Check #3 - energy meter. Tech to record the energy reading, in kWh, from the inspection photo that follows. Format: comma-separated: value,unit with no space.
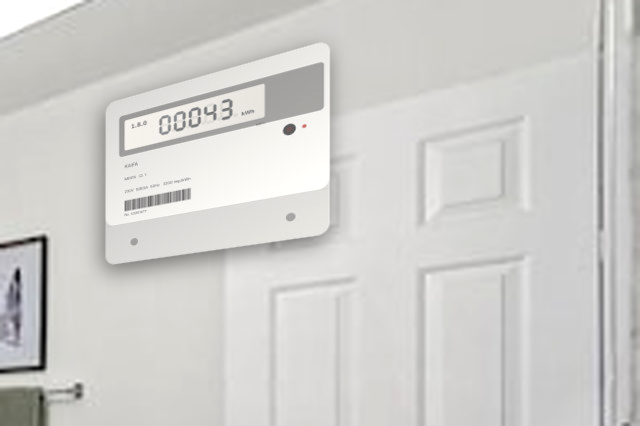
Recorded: 43,kWh
